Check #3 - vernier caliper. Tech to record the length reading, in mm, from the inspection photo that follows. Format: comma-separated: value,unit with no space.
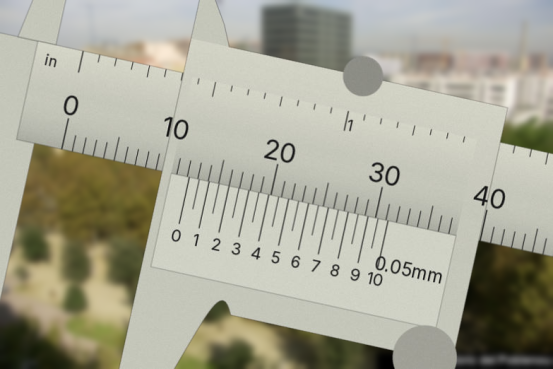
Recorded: 12.2,mm
